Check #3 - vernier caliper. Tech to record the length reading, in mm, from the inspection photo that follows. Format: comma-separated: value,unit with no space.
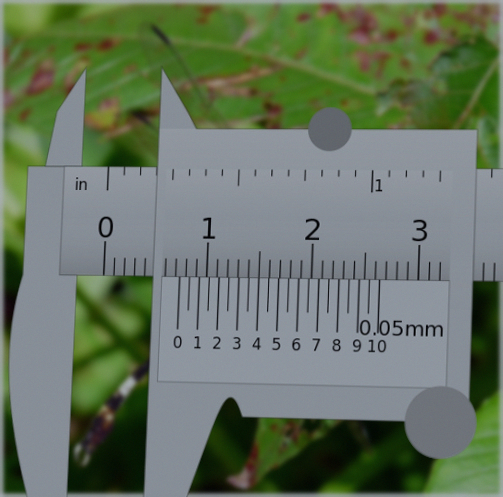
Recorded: 7.4,mm
